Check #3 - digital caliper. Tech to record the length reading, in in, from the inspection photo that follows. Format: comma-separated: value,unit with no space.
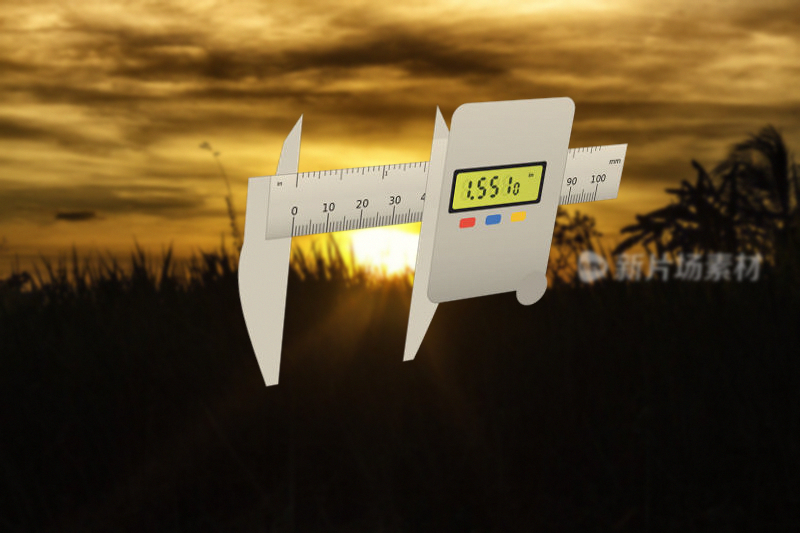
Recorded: 1.5510,in
